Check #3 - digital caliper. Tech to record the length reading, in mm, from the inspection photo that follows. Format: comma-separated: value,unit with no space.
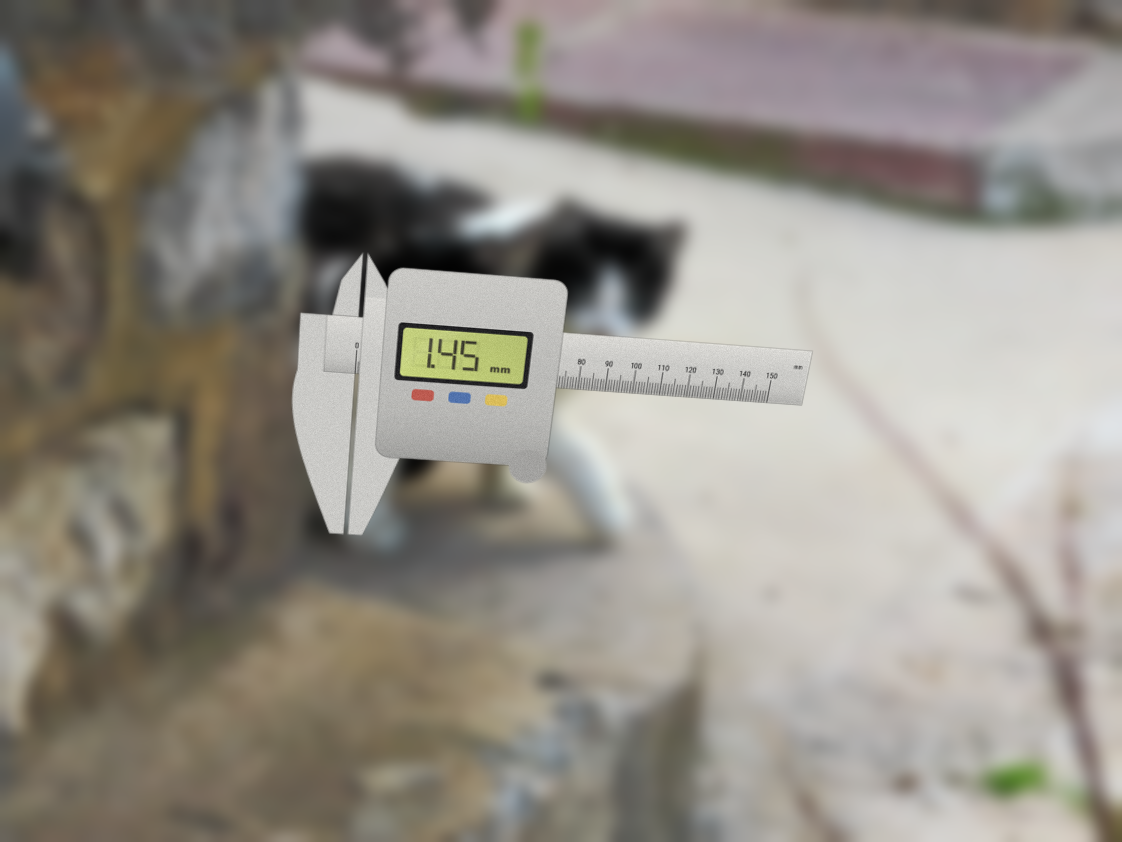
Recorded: 1.45,mm
